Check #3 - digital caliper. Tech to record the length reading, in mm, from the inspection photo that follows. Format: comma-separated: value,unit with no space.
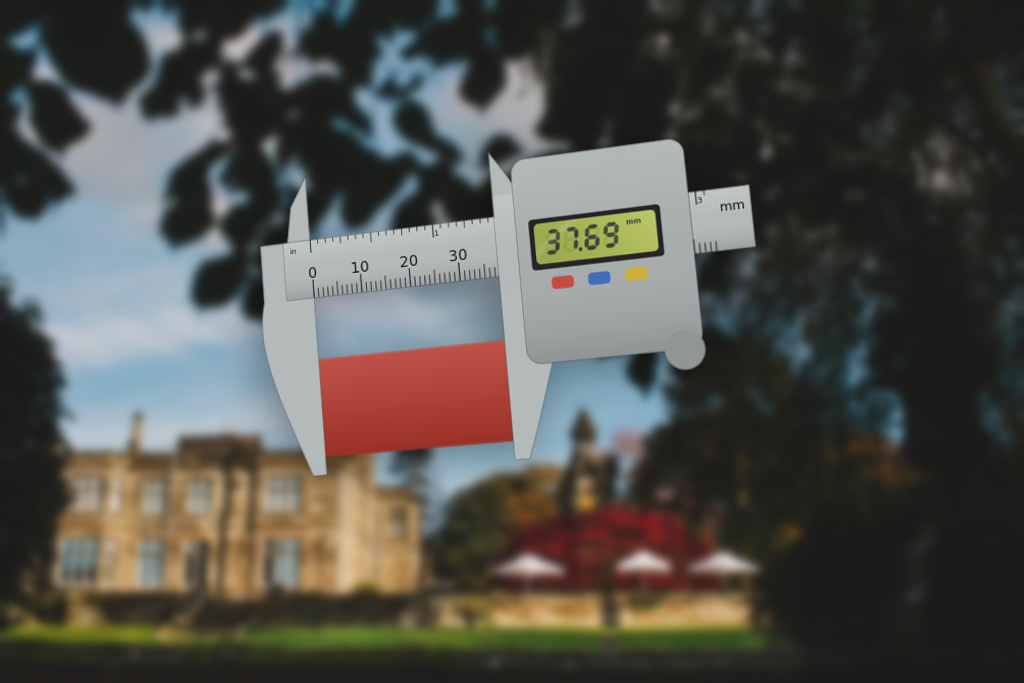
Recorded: 37.69,mm
